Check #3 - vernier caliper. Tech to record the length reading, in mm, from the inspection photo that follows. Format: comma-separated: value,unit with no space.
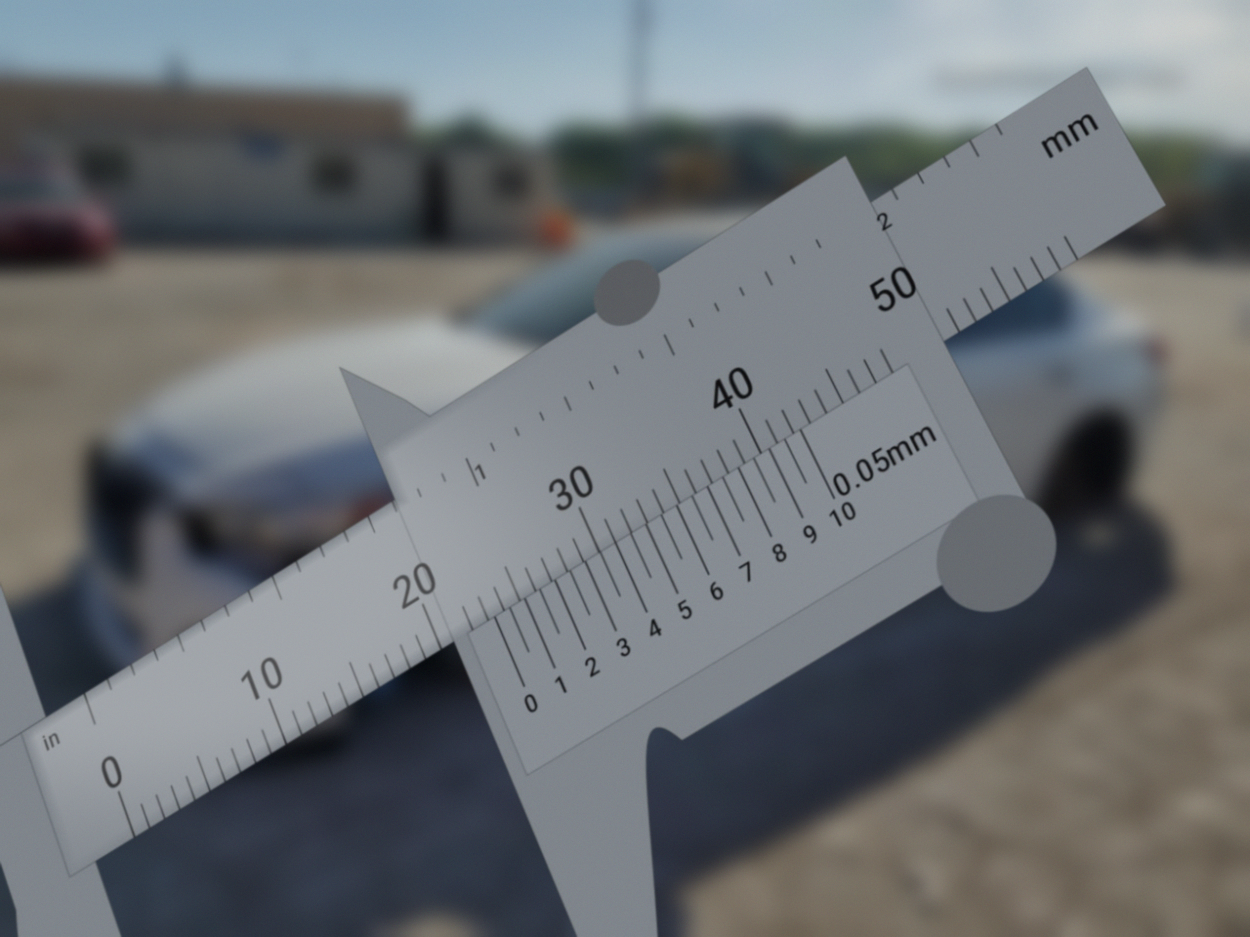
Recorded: 23.4,mm
